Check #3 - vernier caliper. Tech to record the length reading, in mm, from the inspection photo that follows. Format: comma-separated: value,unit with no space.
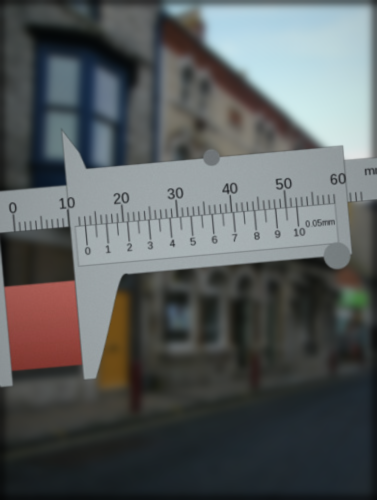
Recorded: 13.0,mm
